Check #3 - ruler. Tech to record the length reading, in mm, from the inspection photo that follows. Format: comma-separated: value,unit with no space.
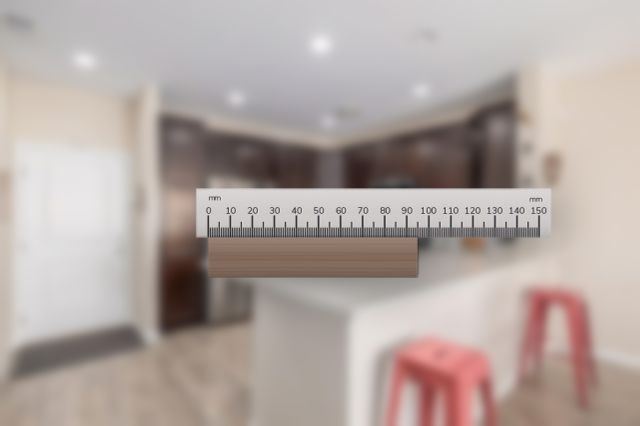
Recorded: 95,mm
